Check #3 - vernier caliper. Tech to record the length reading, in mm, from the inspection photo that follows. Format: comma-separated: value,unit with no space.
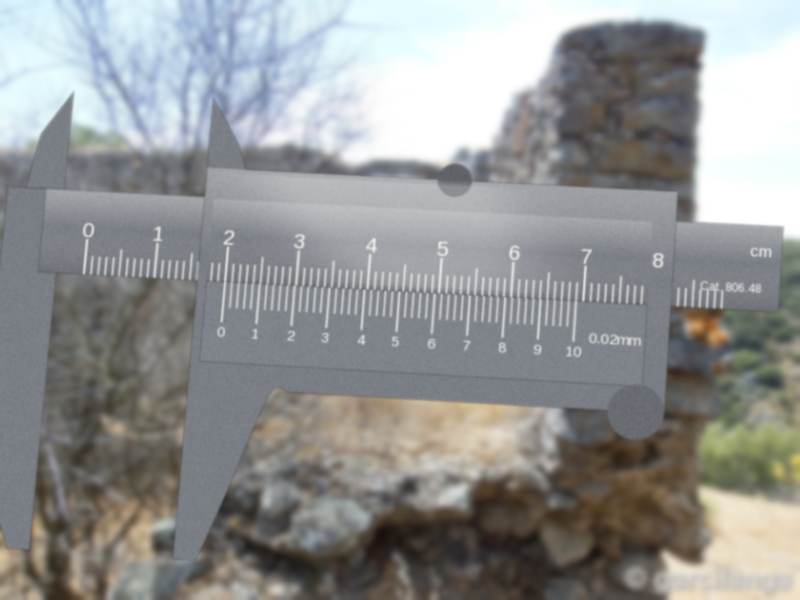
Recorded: 20.0,mm
